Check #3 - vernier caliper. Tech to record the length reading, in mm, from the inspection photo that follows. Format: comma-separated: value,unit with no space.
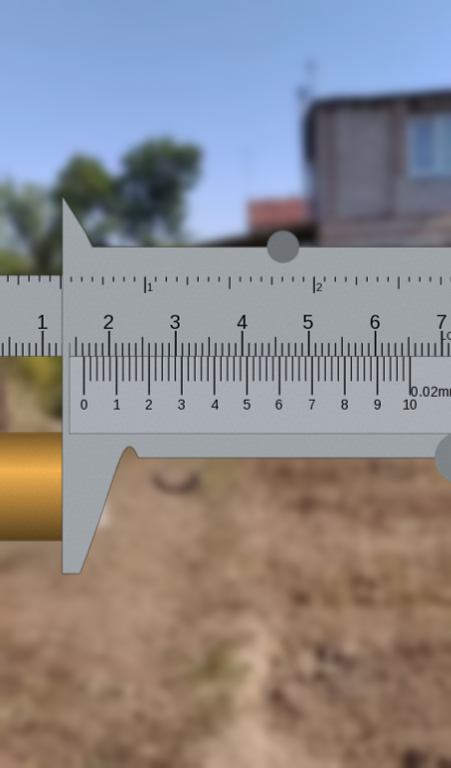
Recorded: 16.2,mm
